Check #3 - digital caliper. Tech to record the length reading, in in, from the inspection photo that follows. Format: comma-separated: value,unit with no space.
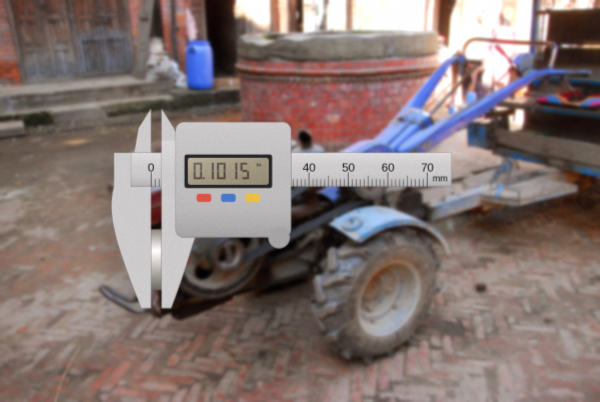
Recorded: 0.1015,in
